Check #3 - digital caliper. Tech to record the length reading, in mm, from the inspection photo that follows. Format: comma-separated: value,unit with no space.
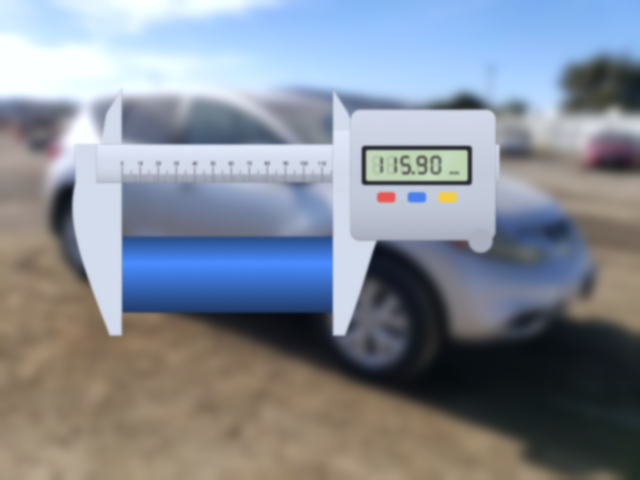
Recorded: 115.90,mm
